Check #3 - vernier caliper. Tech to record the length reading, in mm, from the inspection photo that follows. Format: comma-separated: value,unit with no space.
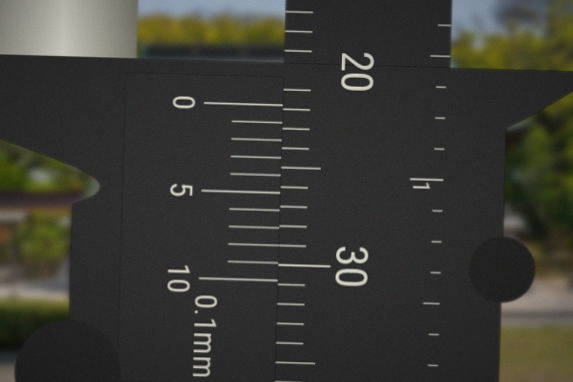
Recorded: 21.8,mm
